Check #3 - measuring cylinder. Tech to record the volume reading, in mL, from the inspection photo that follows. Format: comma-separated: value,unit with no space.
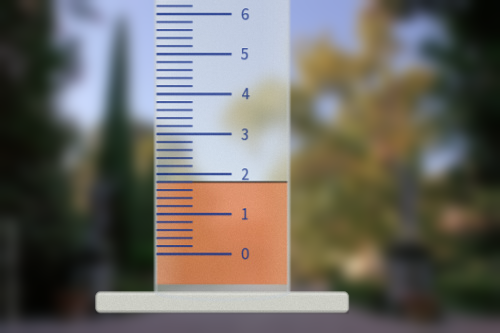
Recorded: 1.8,mL
